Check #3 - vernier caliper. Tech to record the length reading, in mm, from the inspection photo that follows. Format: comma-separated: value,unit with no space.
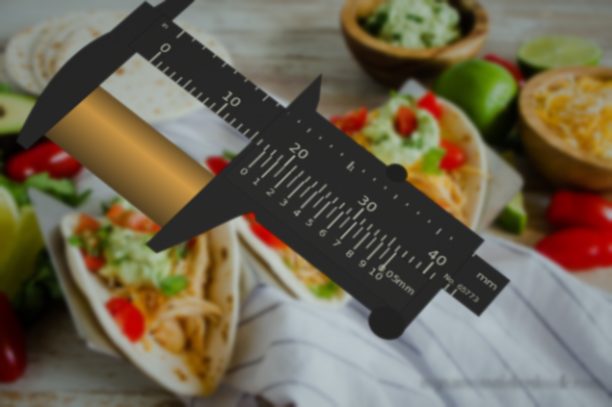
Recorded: 17.2,mm
